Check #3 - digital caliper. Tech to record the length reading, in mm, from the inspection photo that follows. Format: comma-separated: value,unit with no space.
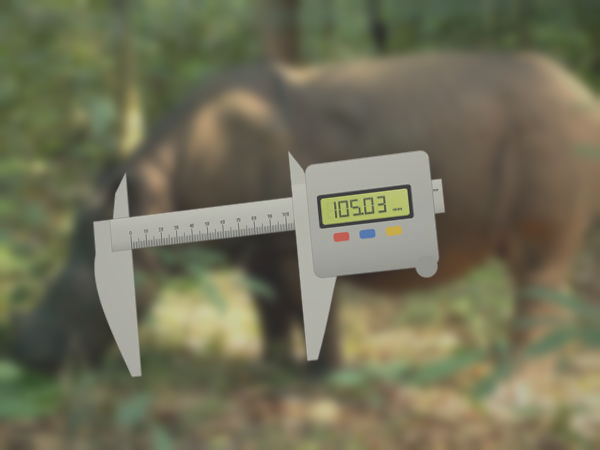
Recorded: 105.03,mm
